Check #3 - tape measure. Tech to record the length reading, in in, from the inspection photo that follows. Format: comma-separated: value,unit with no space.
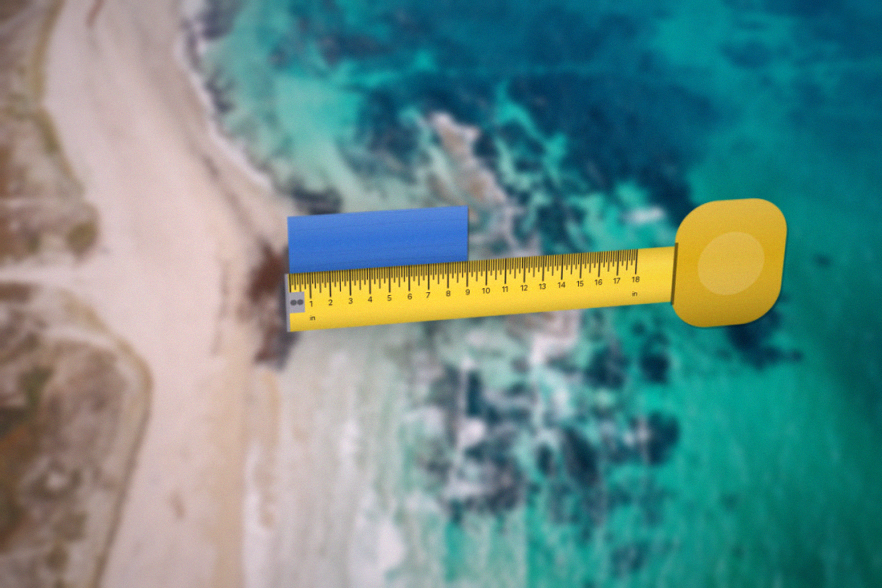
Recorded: 9,in
